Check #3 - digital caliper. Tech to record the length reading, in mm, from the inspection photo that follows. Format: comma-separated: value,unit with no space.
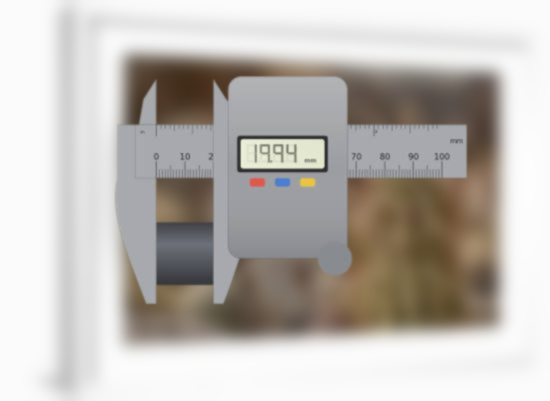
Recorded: 19.94,mm
